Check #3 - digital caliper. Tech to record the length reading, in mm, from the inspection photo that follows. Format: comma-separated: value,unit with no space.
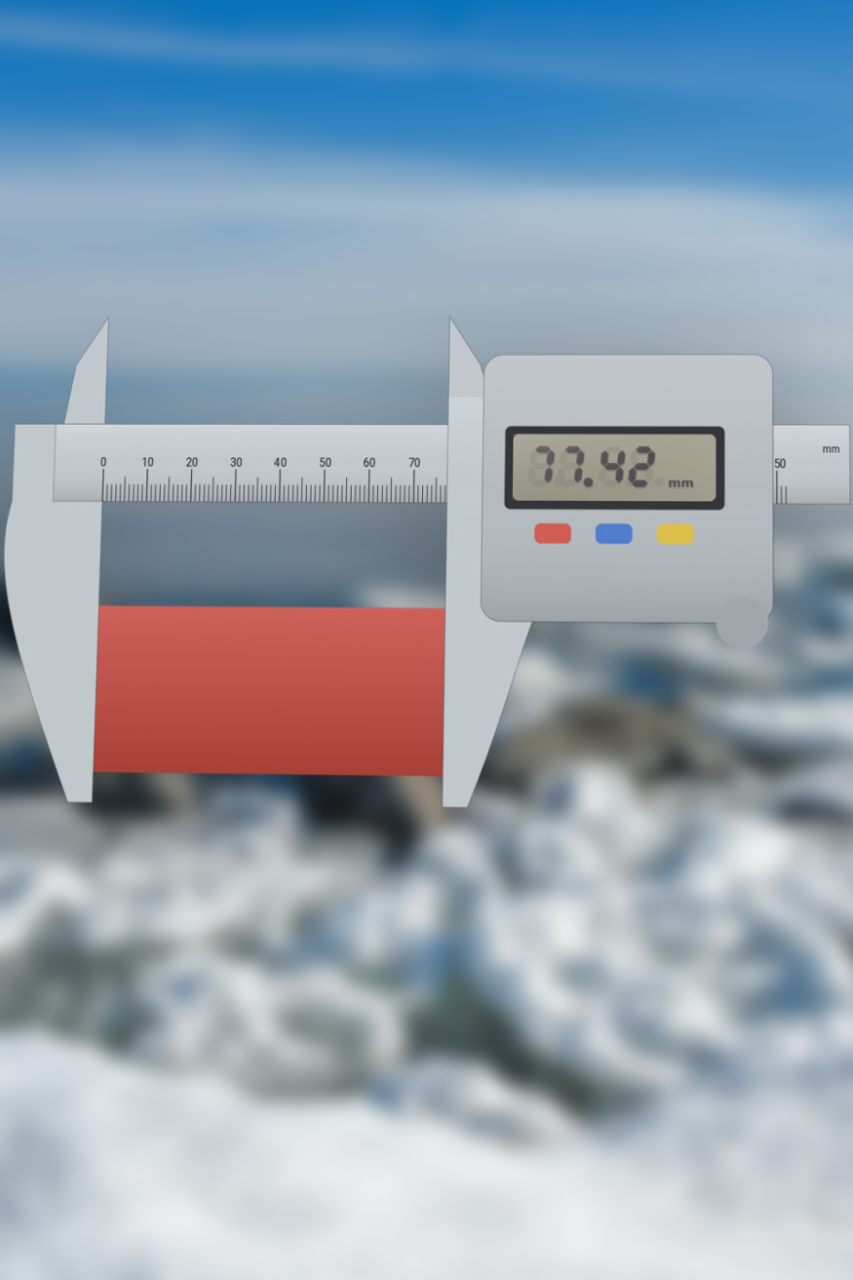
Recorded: 77.42,mm
